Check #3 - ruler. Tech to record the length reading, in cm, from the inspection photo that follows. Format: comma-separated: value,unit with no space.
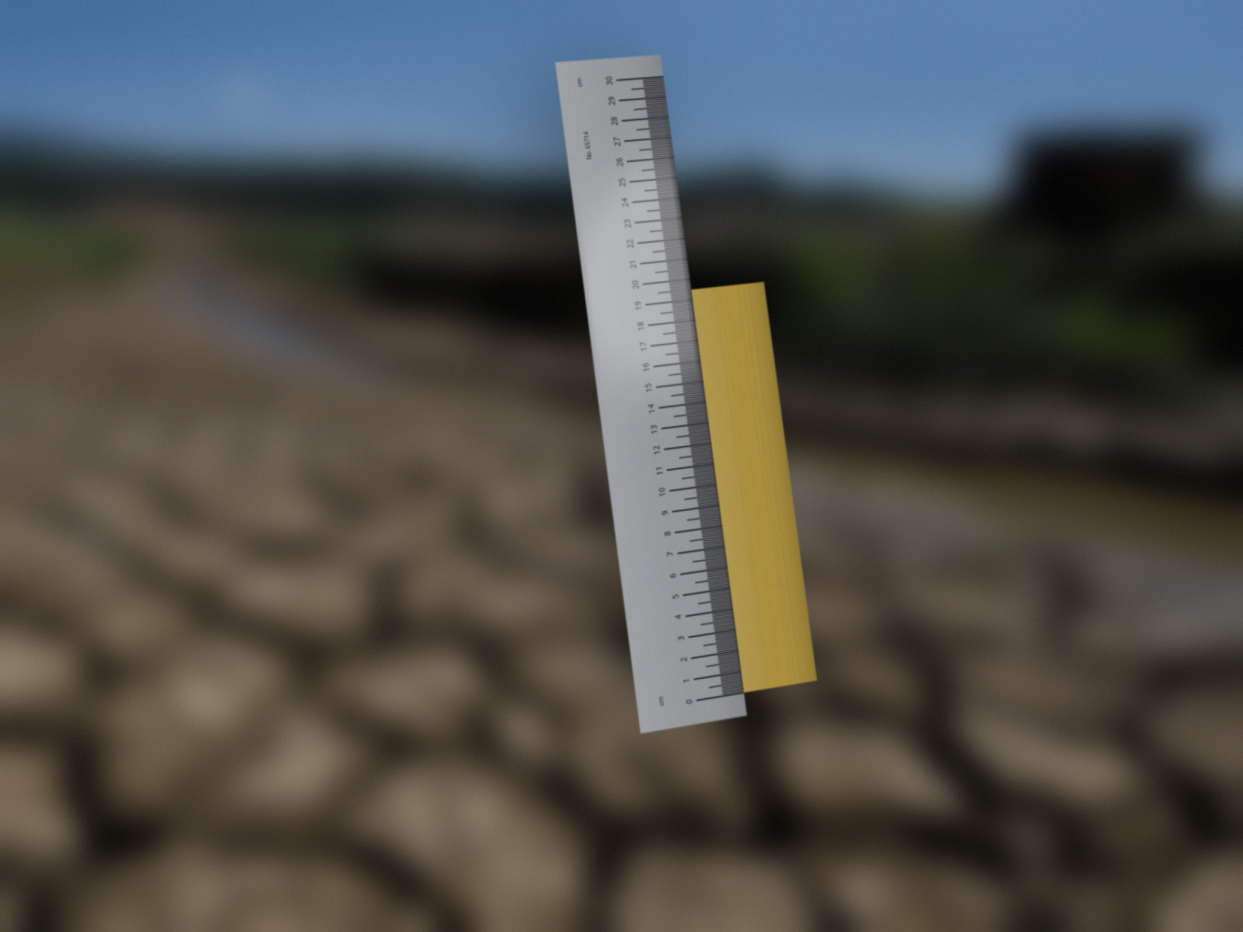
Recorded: 19.5,cm
